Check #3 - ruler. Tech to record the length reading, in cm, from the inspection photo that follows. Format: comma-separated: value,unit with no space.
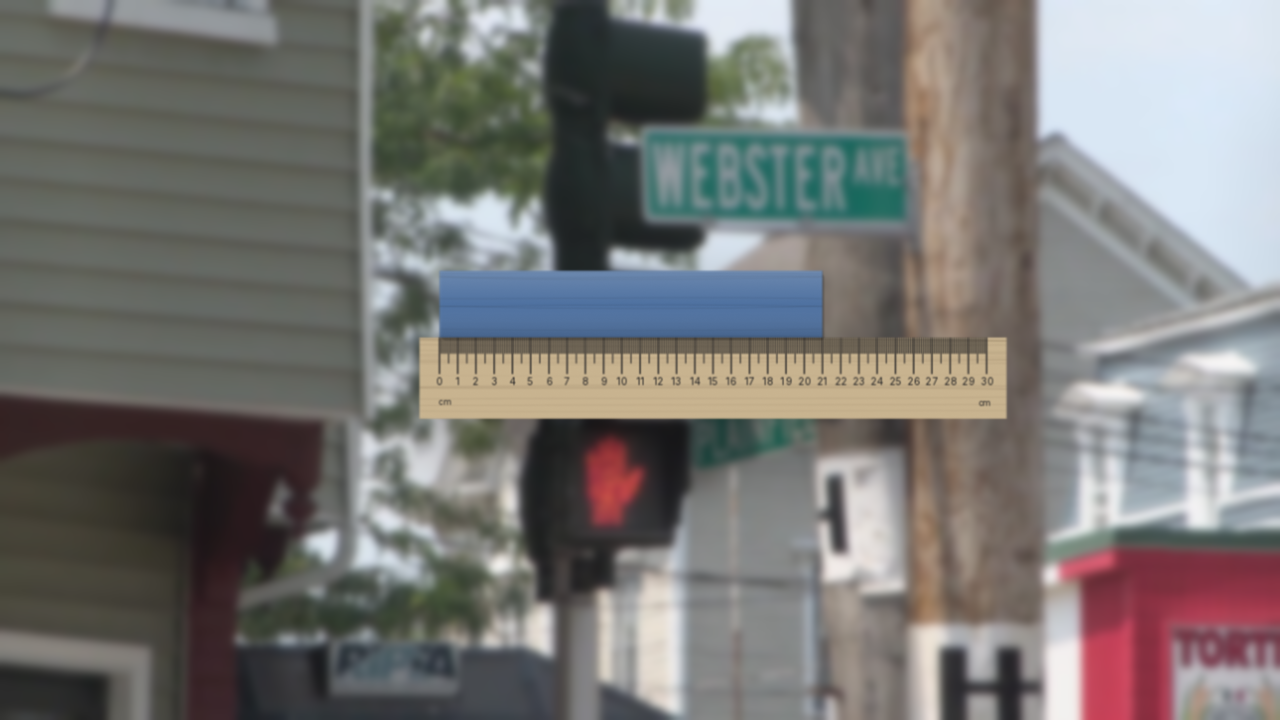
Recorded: 21,cm
